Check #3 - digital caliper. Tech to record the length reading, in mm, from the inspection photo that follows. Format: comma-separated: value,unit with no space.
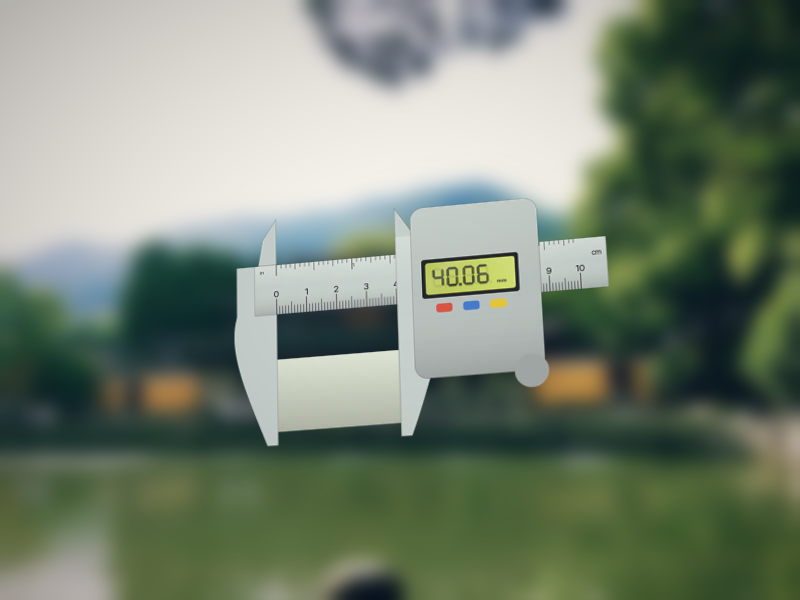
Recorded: 40.06,mm
